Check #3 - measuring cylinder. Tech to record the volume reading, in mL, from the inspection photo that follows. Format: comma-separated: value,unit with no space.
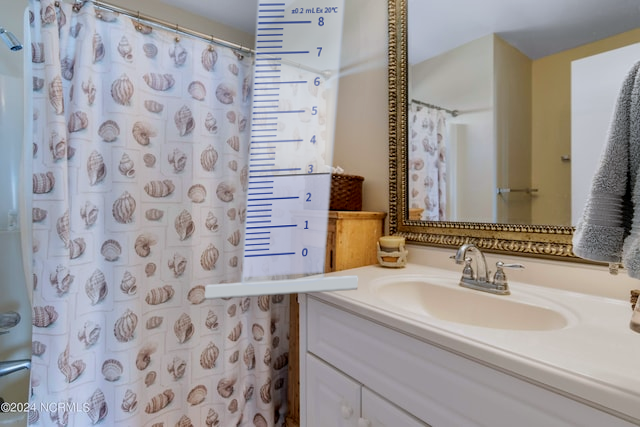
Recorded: 2.8,mL
